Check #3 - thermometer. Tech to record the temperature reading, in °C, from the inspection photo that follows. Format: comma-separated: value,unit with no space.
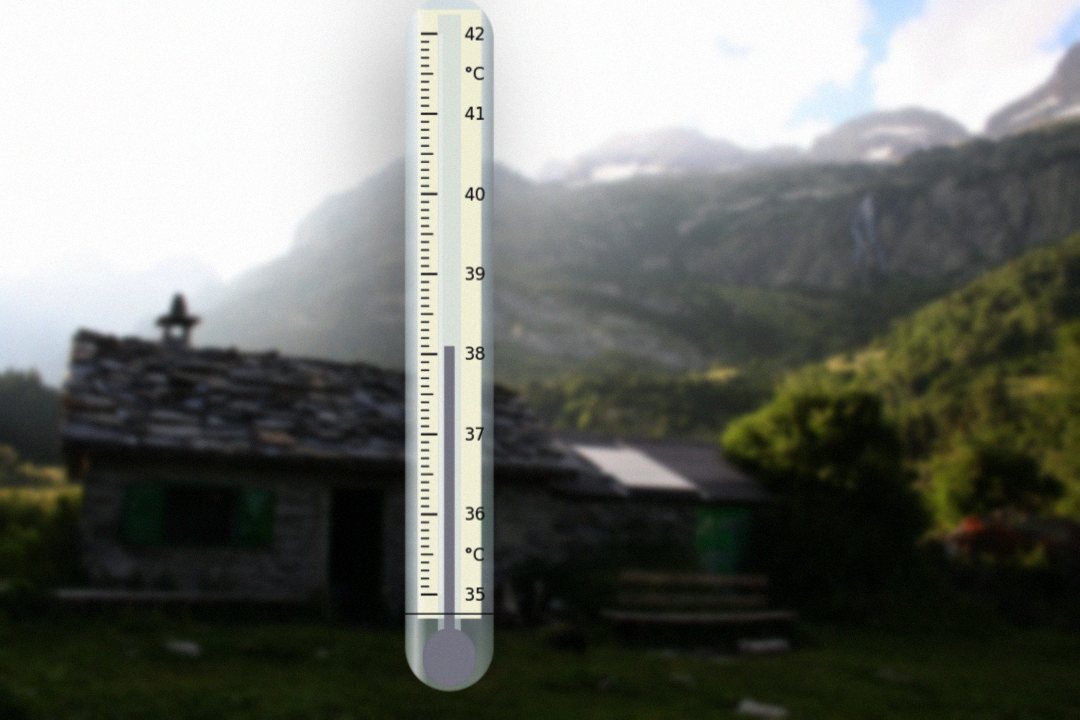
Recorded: 38.1,°C
